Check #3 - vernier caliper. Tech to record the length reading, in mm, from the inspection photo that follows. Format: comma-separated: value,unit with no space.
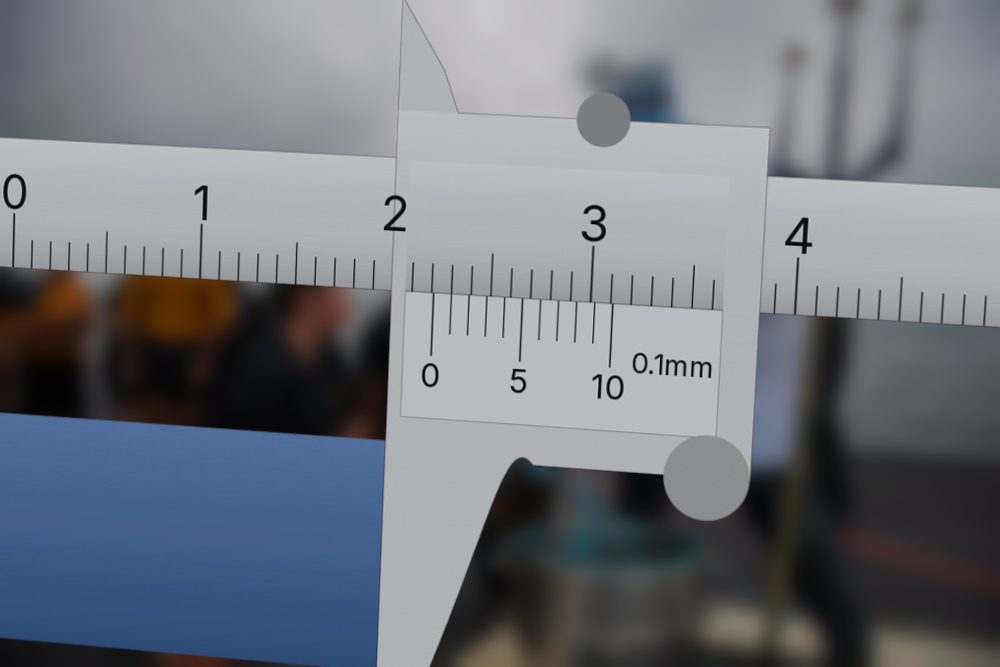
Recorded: 22.1,mm
